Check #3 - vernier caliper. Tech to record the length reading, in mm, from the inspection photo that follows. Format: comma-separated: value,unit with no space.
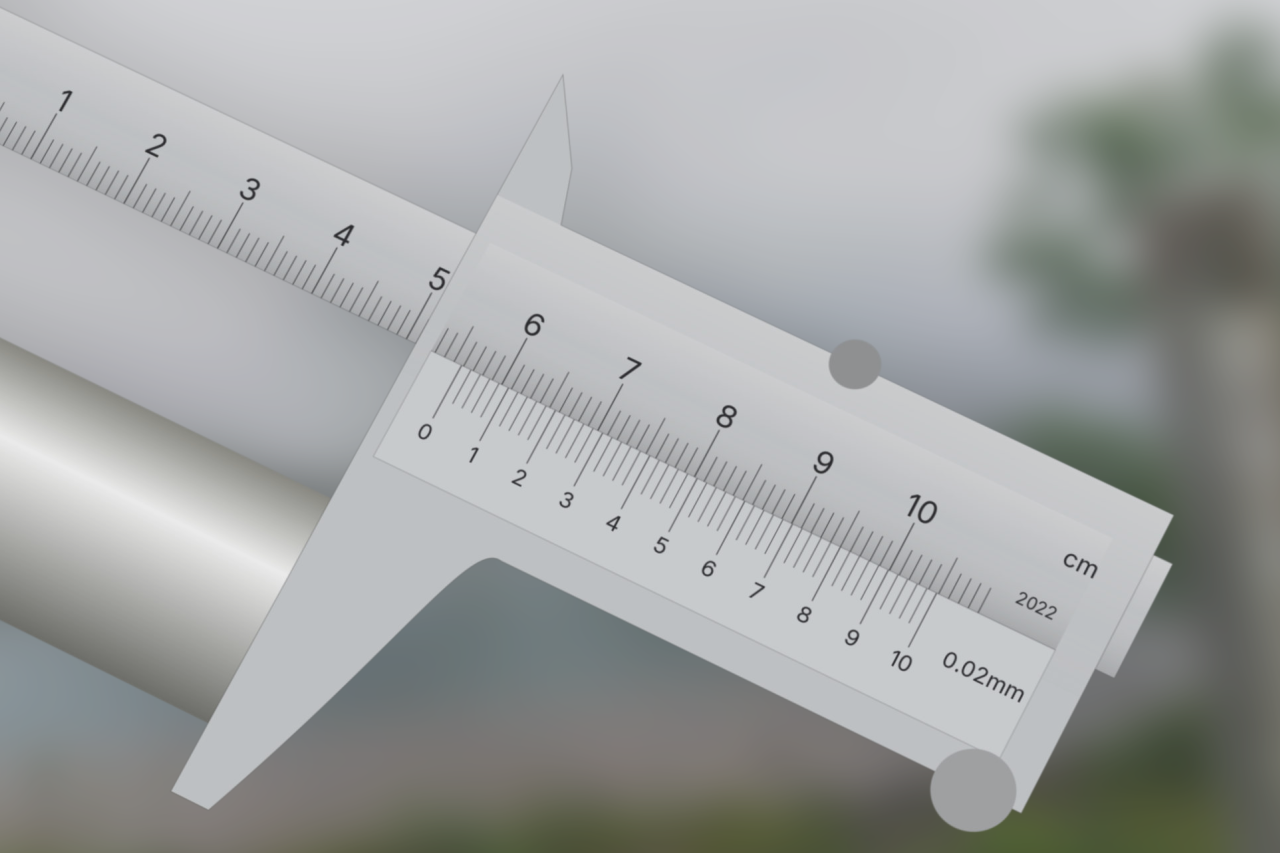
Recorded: 55.8,mm
